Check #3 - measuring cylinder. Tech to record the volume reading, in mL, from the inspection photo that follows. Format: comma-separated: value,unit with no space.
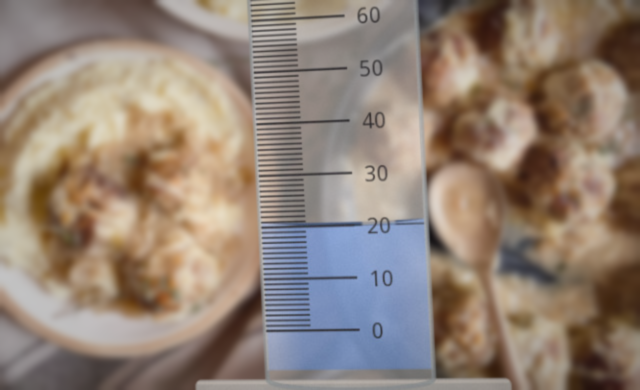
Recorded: 20,mL
